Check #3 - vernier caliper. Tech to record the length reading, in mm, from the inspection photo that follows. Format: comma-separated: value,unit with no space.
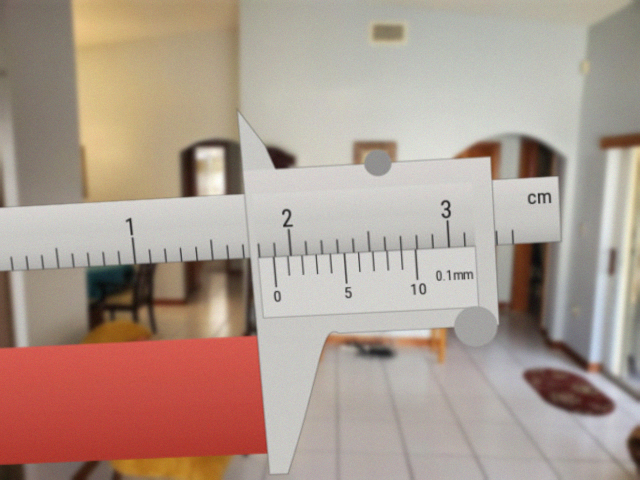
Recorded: 18.9,mm
